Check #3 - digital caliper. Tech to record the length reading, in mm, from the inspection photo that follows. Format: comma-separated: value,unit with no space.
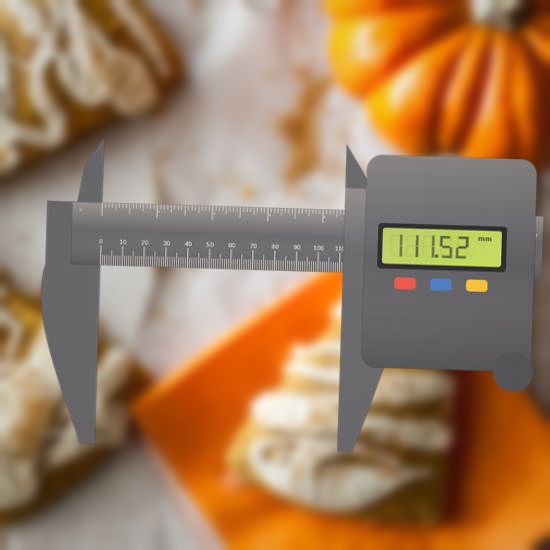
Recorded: 111.52,mm
